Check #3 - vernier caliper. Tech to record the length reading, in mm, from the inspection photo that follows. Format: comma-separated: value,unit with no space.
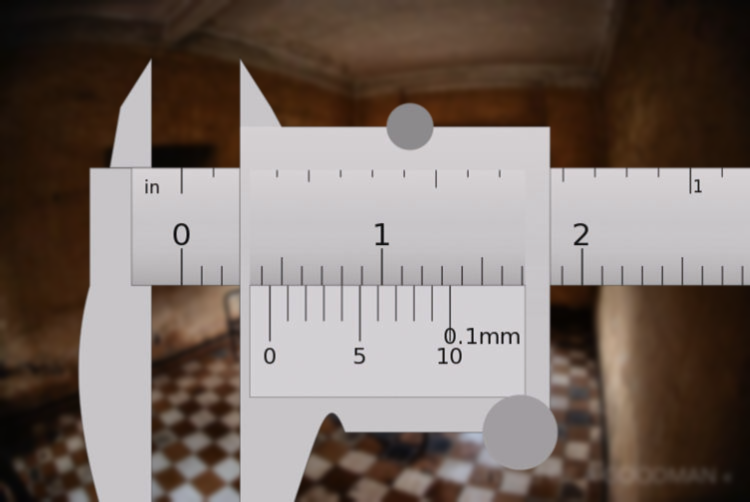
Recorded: 4.4,mm
